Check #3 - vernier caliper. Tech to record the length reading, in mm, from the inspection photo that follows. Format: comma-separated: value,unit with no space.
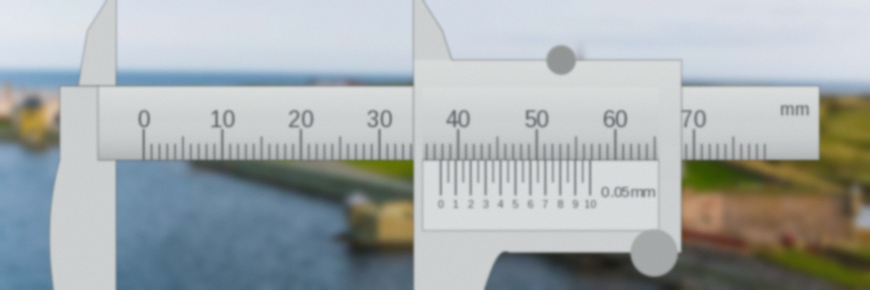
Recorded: 37.8,mm
